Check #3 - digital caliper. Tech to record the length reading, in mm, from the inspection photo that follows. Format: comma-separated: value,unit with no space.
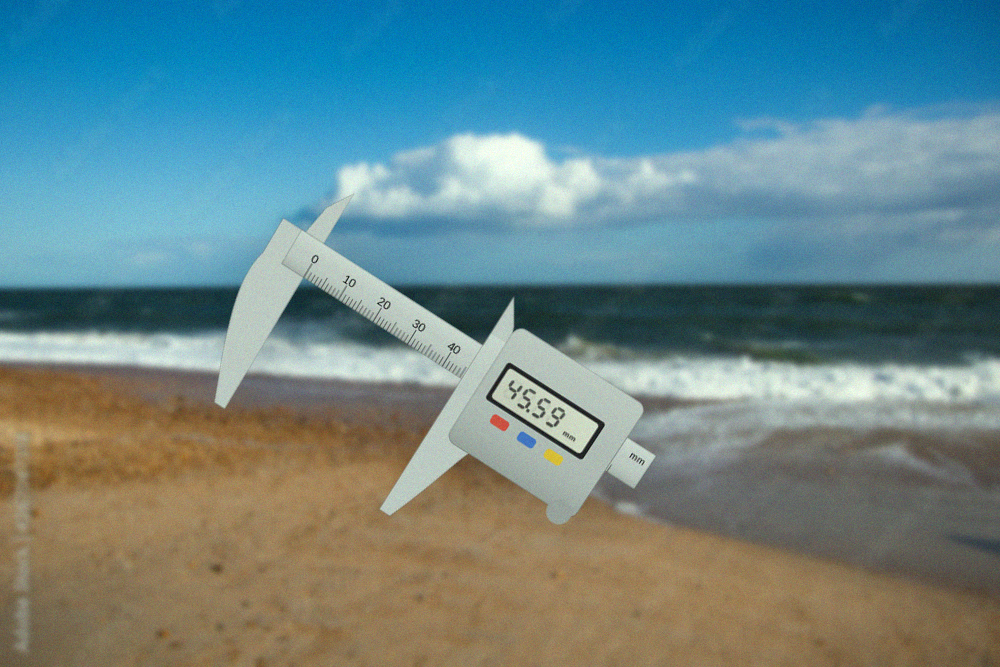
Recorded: 45.59,mm
